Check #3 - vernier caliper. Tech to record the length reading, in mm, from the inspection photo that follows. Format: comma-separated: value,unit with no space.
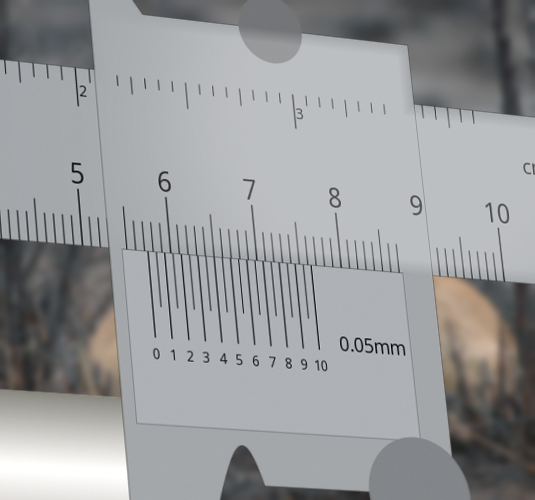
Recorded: 57.4,mm
